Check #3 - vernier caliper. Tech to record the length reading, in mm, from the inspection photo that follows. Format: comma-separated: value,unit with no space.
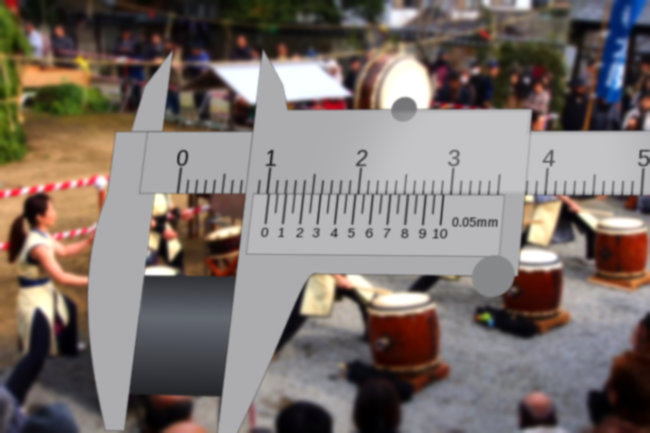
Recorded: 10.2,mm
